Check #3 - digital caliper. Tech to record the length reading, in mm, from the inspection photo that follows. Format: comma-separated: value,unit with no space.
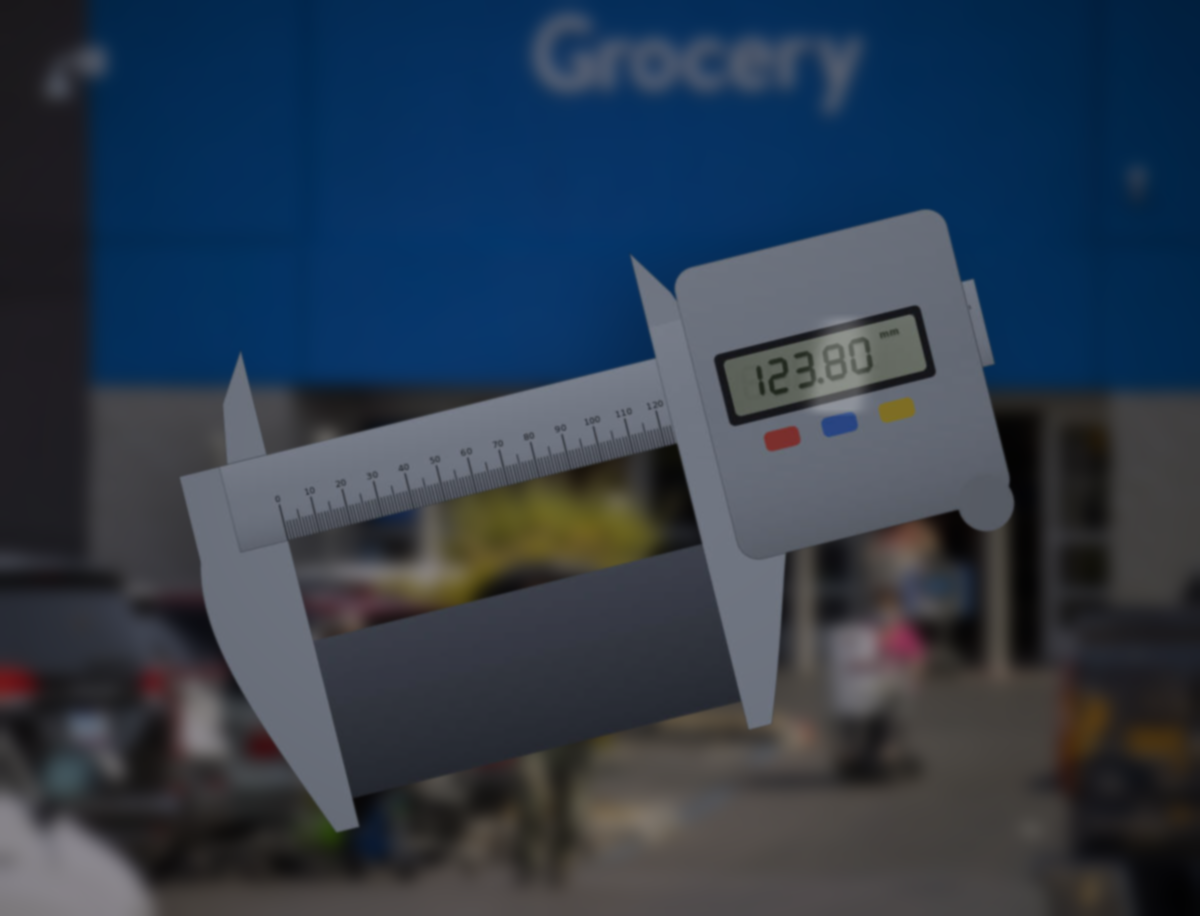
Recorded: 123.80,mm
